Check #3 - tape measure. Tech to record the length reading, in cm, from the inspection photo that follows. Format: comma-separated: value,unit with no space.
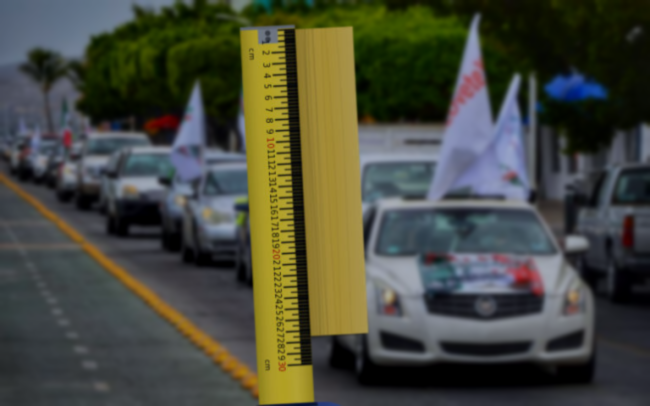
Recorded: 27.5,cm
